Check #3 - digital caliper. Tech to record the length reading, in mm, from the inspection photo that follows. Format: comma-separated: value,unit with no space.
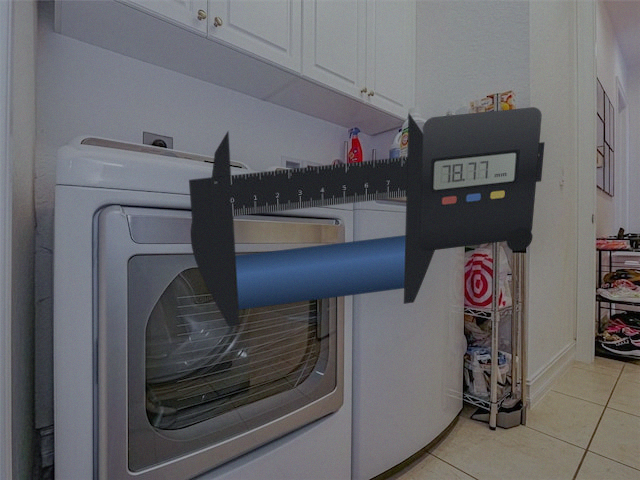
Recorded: 78.77,mm
